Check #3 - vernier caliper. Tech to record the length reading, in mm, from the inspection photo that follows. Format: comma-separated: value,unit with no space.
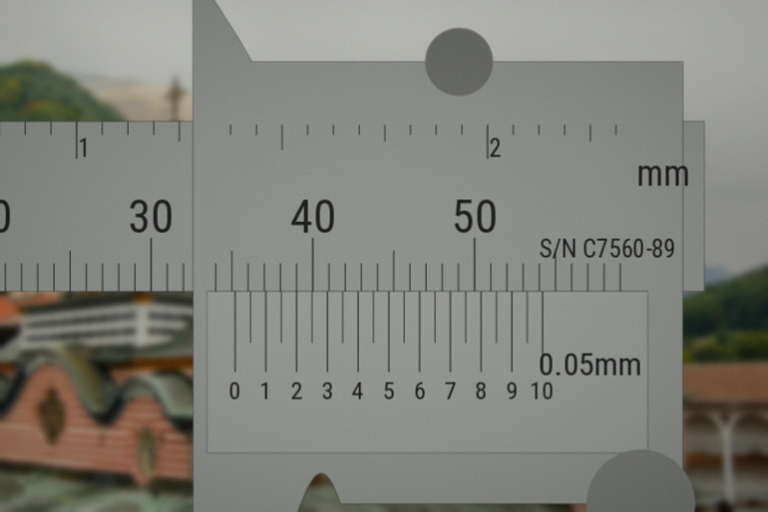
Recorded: 35.2,mm
